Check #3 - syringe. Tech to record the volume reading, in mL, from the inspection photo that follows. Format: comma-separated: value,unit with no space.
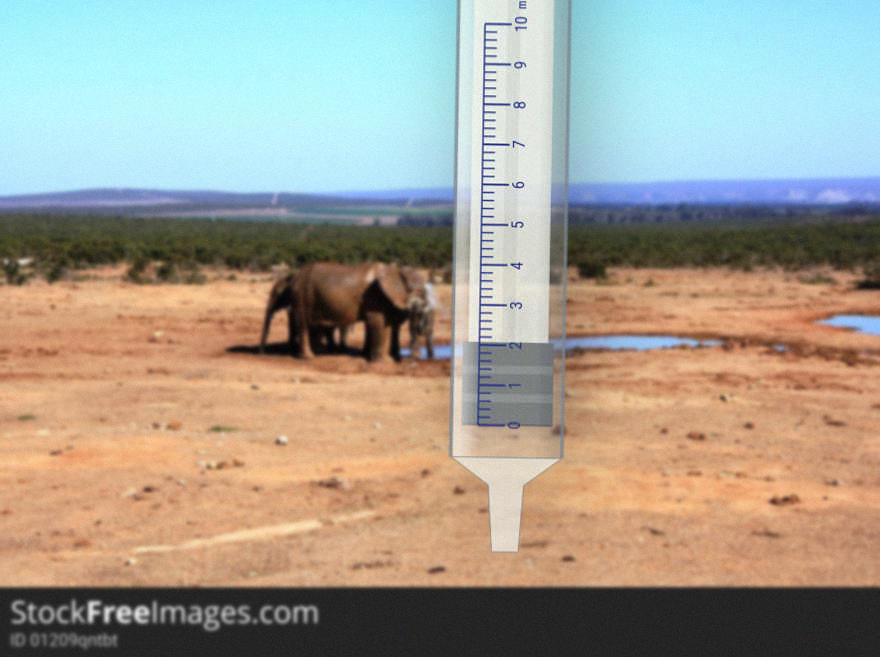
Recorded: 0,mL
